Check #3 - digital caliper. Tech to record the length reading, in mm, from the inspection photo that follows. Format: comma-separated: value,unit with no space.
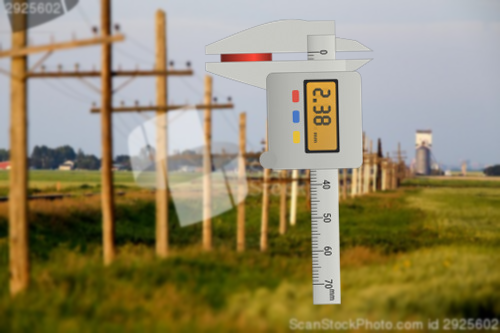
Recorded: 2.38,mm
